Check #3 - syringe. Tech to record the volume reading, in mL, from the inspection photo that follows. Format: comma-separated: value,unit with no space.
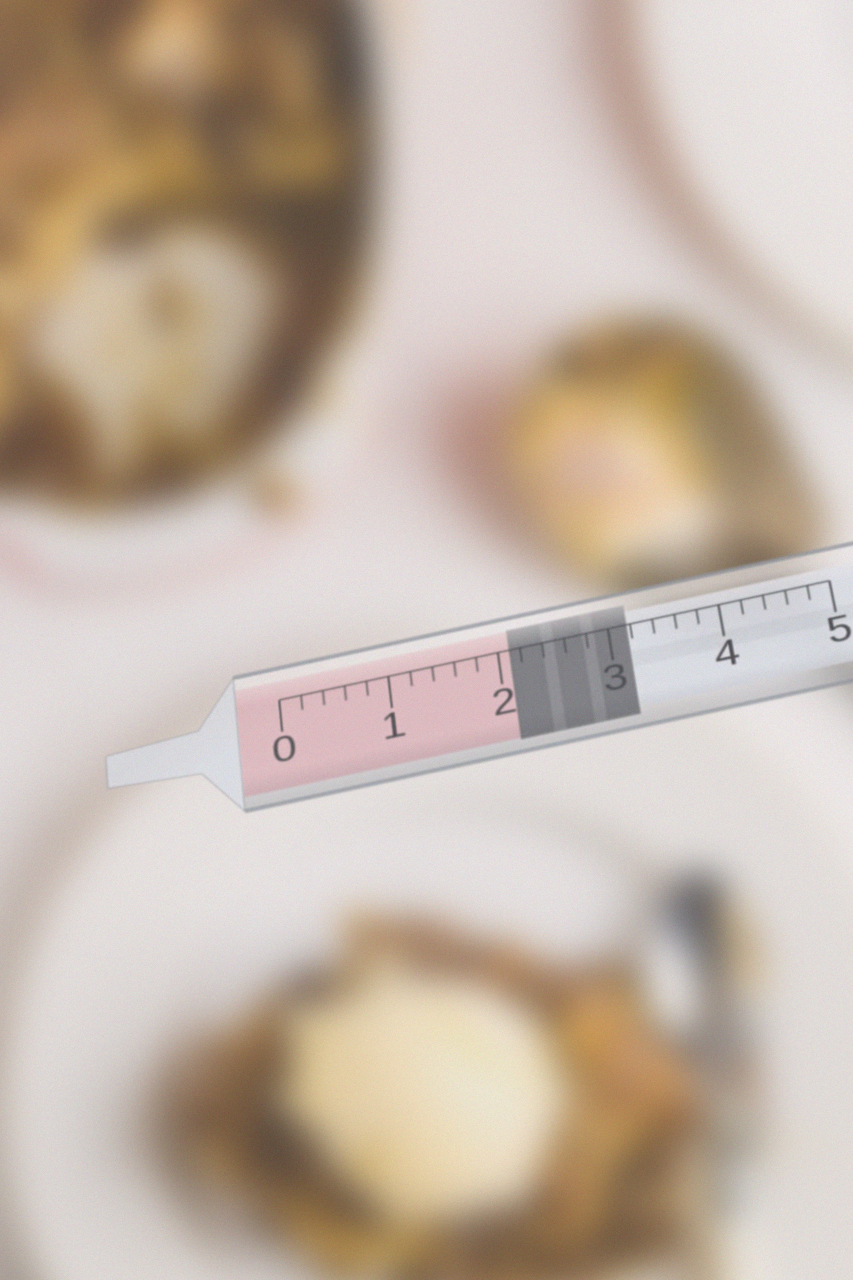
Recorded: 2.1,mL
